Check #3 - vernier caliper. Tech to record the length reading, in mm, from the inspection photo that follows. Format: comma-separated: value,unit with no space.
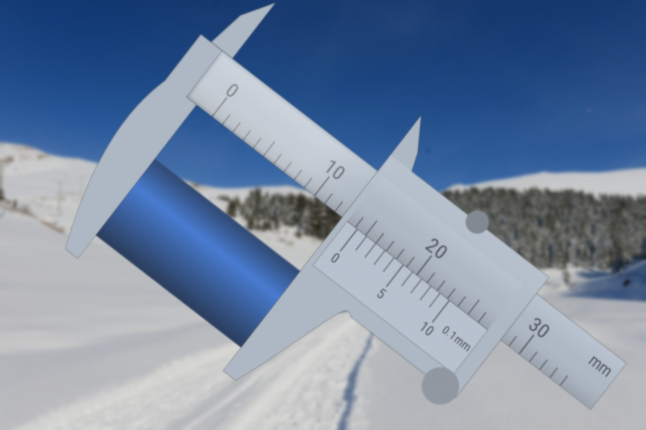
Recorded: 14.2,mm
